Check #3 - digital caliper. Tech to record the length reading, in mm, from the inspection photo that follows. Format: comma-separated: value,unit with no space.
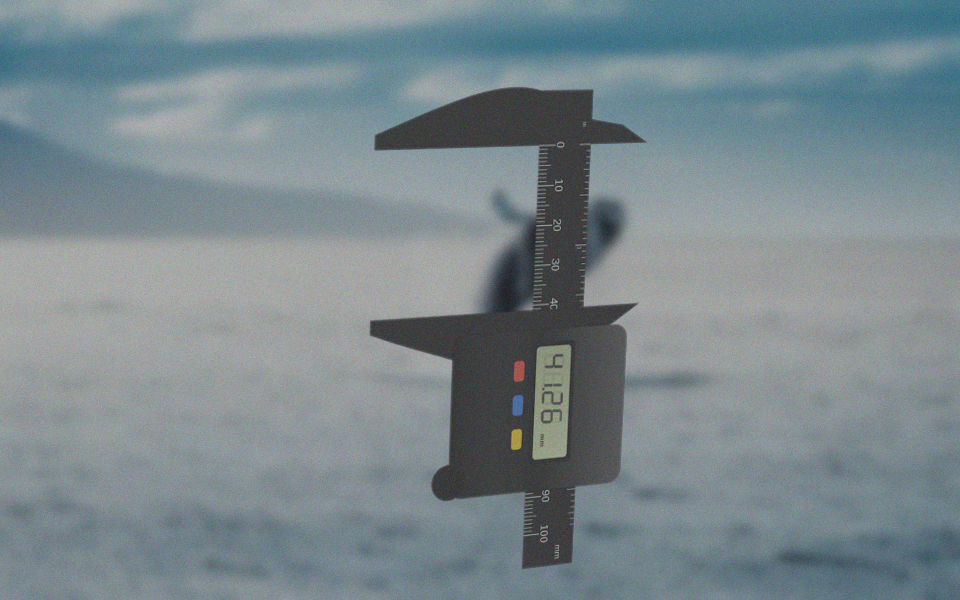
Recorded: 41.26,mm
